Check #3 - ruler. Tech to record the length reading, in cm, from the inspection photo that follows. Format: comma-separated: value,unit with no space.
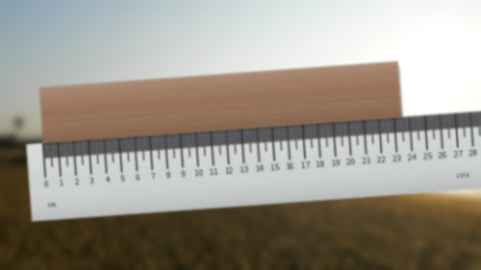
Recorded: 23.5,cm
